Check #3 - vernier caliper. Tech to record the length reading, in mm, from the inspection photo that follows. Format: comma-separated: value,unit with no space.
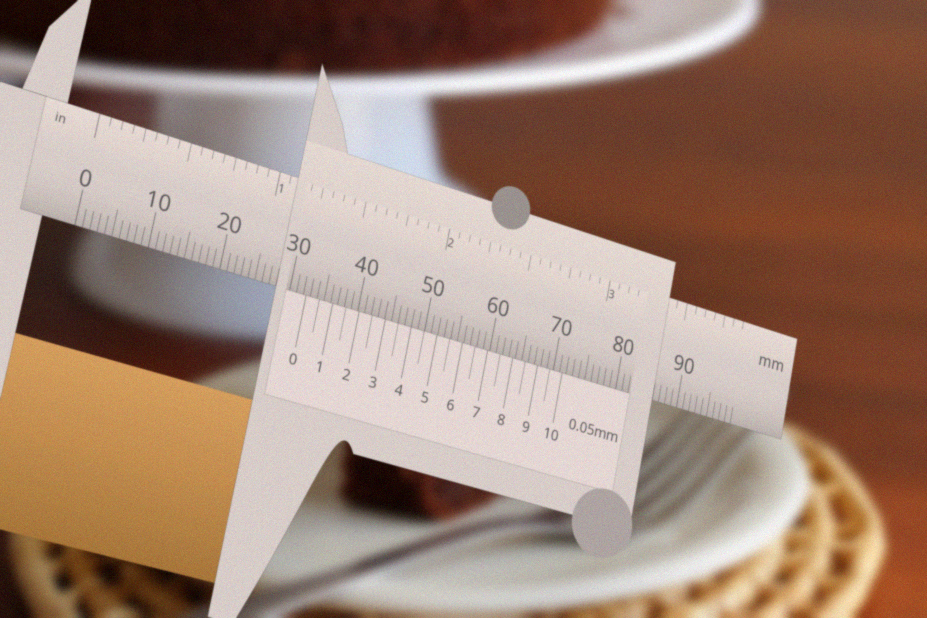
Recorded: 32.4,mm
